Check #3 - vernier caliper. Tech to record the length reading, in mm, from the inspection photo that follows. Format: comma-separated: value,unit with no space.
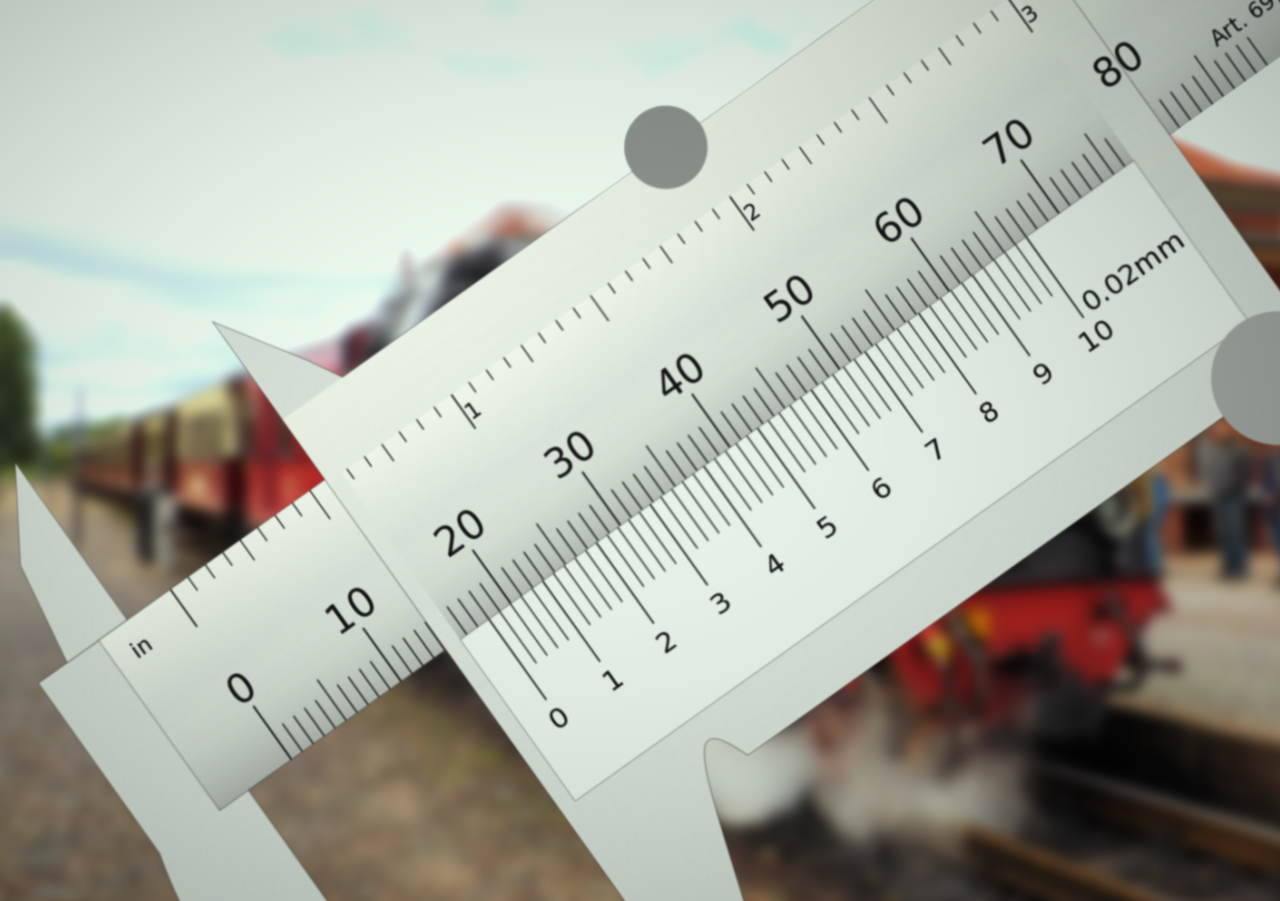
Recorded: 18.0,mm
